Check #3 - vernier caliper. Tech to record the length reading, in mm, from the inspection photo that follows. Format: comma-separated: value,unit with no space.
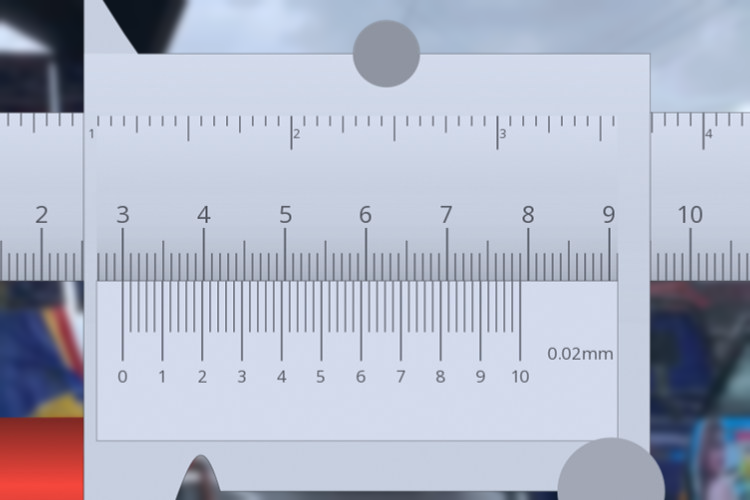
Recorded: 30.0,mm
